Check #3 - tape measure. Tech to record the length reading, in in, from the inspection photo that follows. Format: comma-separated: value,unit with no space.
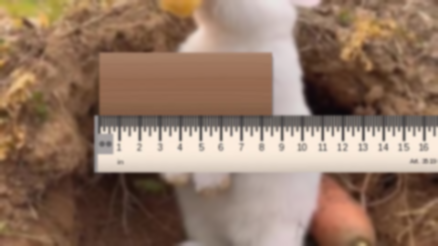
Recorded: 8.5,in
